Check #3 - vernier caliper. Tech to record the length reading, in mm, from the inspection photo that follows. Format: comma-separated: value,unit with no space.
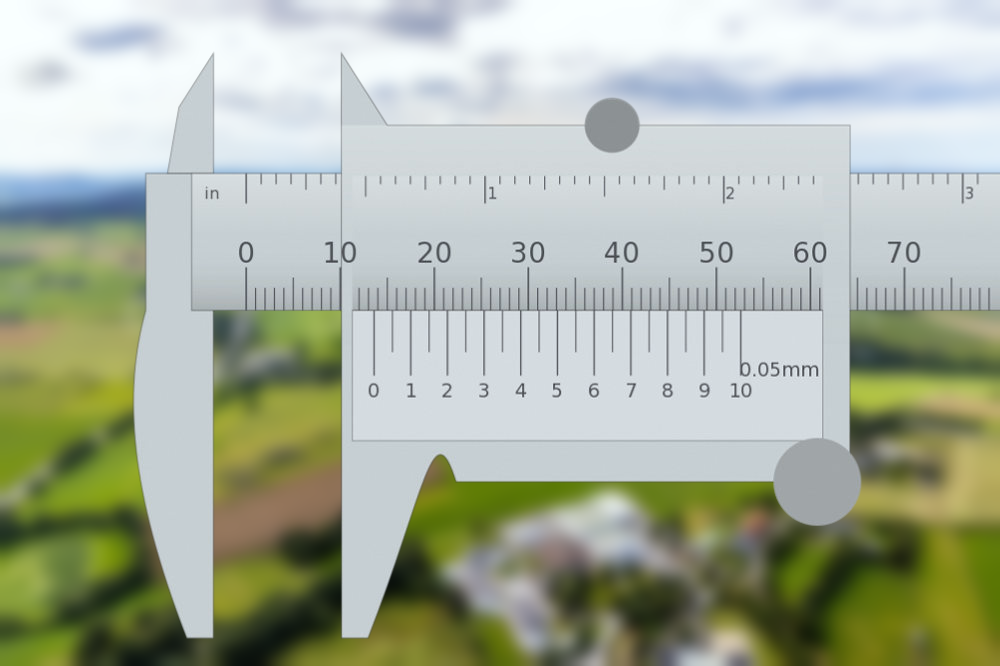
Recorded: 13.6,mm
